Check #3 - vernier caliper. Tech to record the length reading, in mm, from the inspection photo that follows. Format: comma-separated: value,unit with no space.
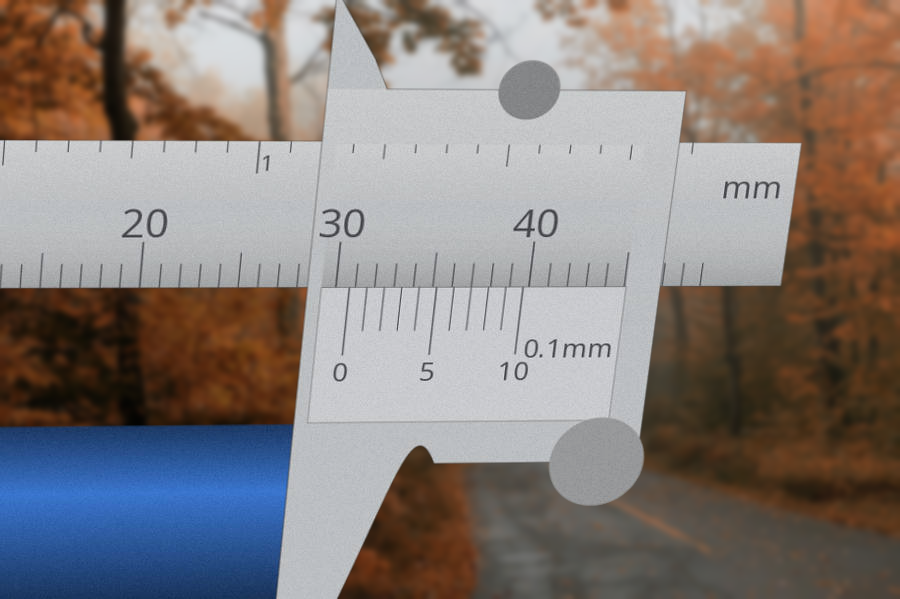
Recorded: 30.7,mm
